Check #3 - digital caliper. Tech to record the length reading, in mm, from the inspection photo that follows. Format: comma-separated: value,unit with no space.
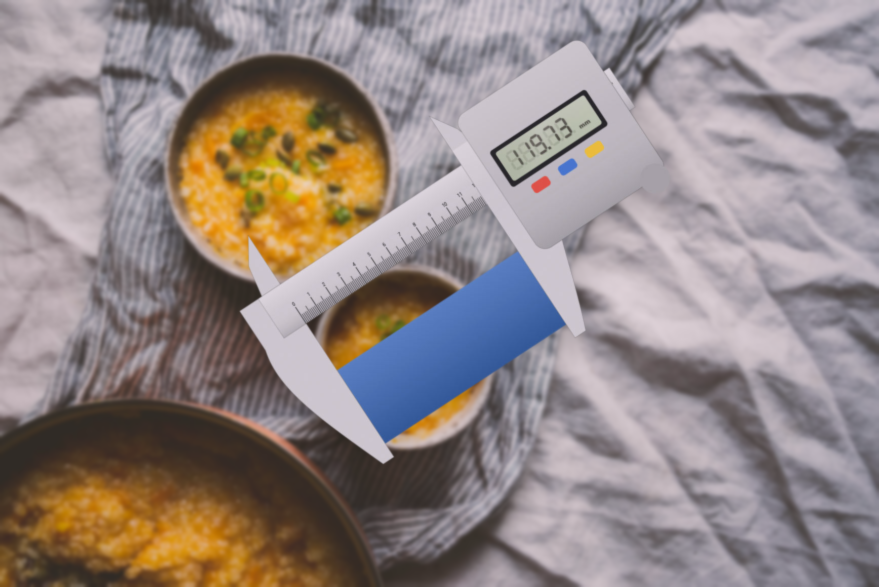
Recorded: 119.73,mm
